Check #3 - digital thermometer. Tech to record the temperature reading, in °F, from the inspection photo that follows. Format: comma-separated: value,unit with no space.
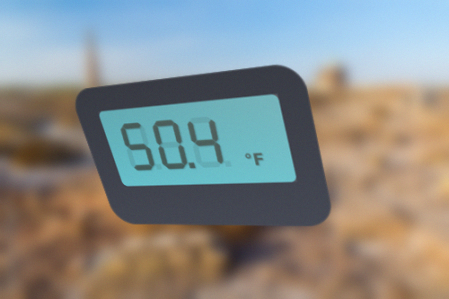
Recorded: 50.4,°F
